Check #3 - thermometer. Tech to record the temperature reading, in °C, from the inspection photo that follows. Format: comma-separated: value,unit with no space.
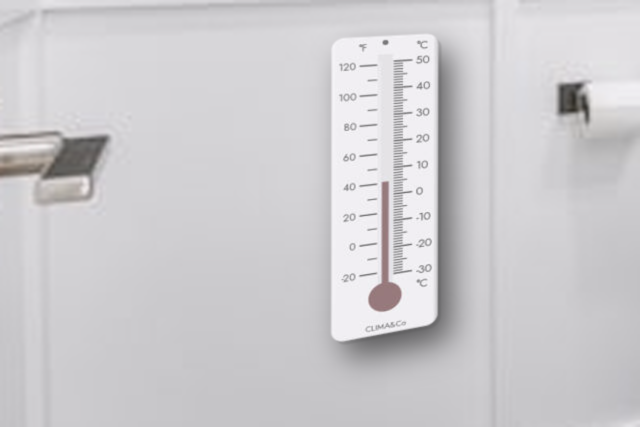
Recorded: 5,°C
